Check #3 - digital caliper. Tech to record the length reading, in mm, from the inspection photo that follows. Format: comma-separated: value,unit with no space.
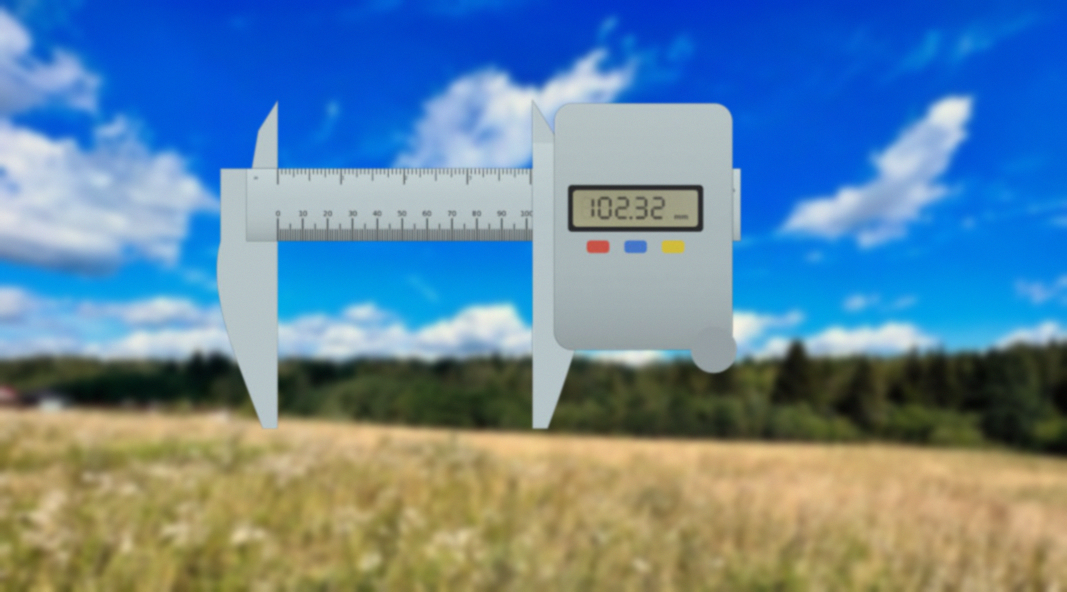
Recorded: 102.32,mm
